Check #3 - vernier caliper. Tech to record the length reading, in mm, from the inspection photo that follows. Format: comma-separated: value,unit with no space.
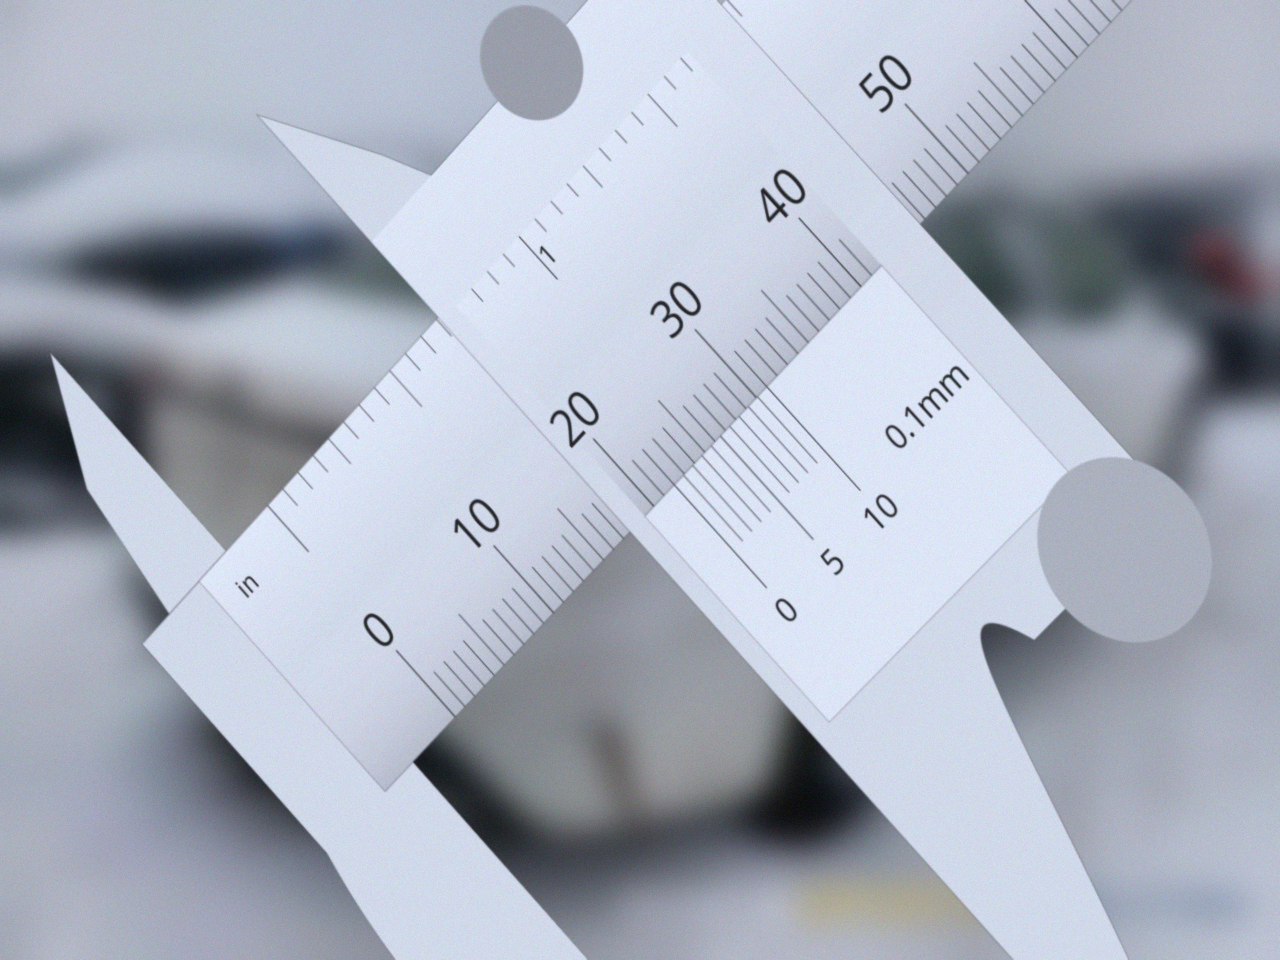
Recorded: 22.0,mm
